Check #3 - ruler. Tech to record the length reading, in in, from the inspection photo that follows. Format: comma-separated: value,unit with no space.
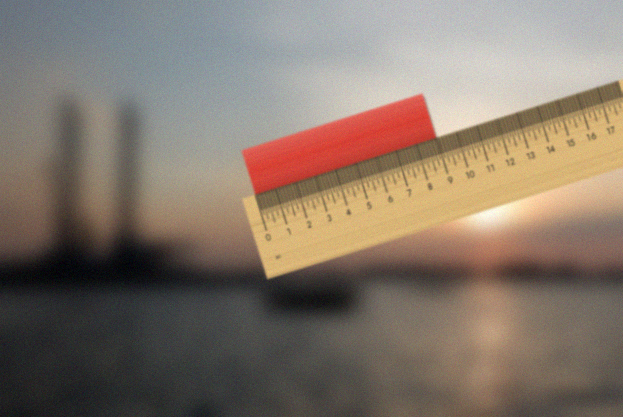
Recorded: 9,in
